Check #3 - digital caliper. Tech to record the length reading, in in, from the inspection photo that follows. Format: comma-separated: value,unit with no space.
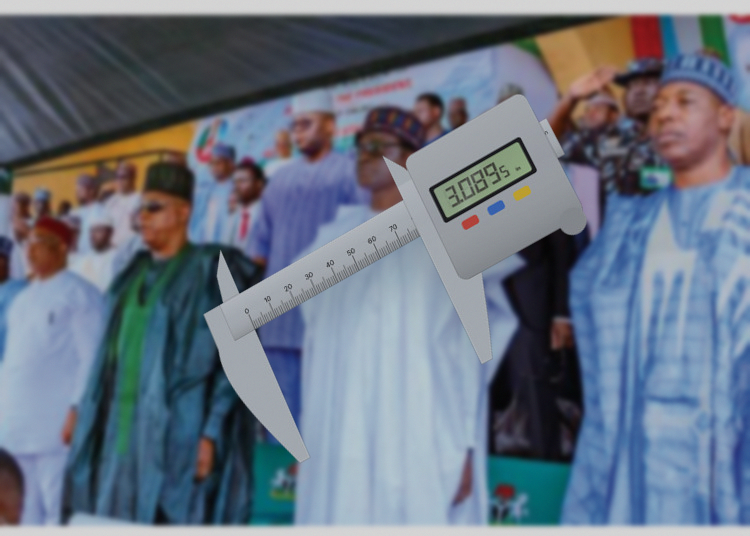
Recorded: 3.0895,in
